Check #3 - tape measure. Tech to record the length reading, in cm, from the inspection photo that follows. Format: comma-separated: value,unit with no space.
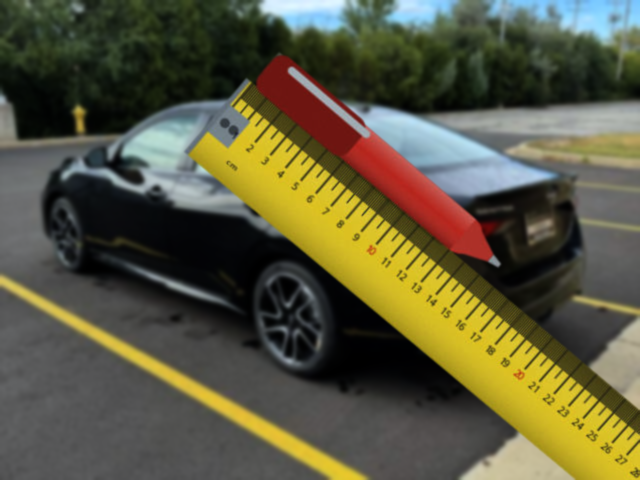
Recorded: 15.5,cm
